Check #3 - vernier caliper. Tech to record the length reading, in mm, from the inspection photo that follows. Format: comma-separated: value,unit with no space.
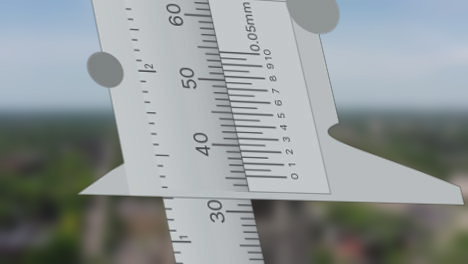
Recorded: 35.4,mm
